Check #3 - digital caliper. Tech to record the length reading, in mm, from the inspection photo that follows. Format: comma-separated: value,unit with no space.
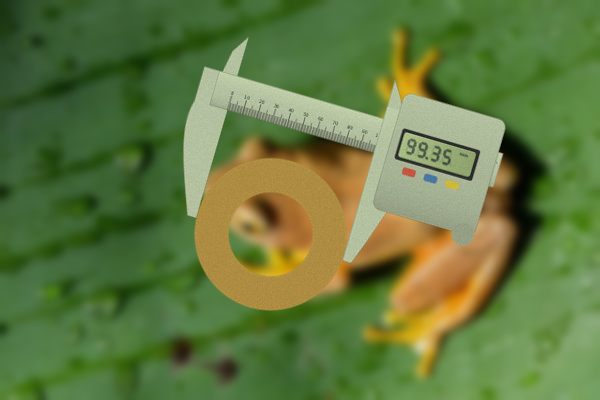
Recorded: 99.35,mm
